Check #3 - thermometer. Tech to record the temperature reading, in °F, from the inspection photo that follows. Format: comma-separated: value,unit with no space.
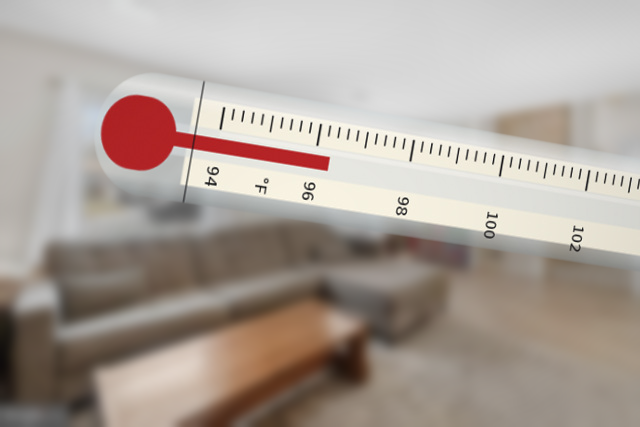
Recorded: 96.3,°F
